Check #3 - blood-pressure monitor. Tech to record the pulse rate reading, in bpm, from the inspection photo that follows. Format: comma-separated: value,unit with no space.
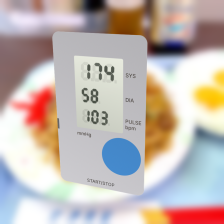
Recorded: 103,bpm
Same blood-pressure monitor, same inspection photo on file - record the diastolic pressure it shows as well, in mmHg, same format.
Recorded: 58,mmHg
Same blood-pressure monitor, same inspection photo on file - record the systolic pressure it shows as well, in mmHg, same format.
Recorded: 174,mmHg
